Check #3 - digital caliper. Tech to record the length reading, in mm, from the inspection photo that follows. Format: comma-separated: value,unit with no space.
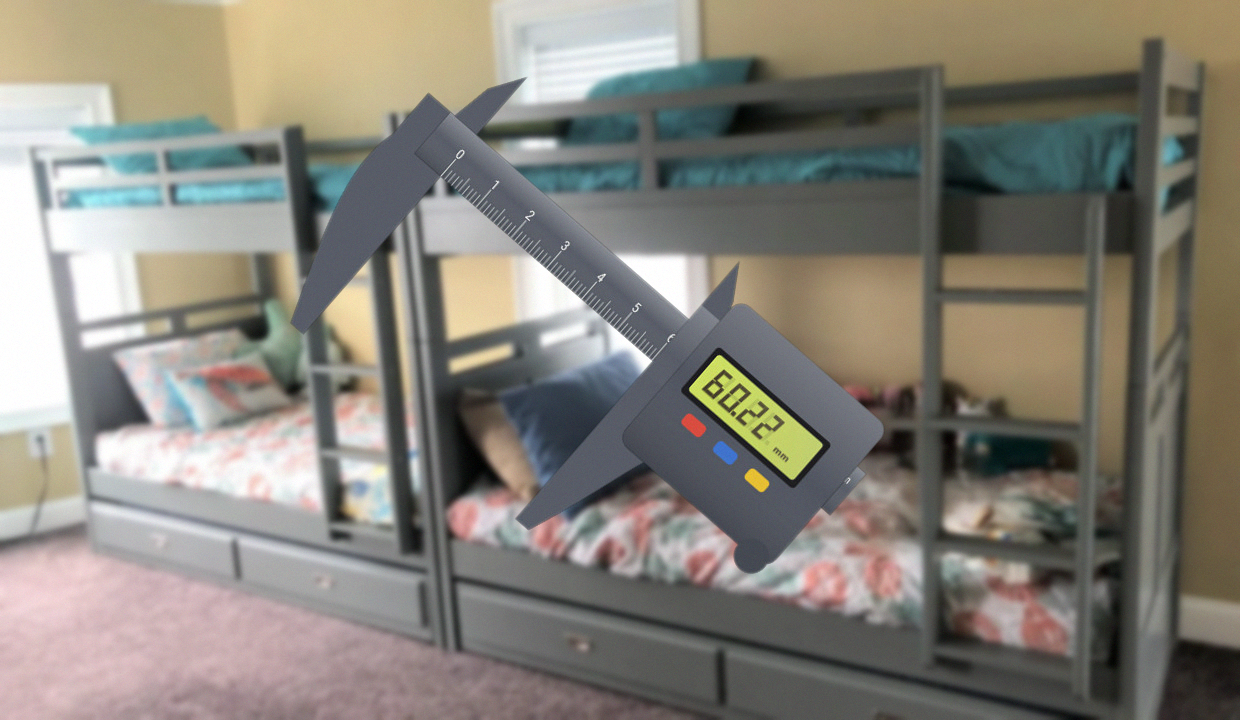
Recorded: 60.22,mm
